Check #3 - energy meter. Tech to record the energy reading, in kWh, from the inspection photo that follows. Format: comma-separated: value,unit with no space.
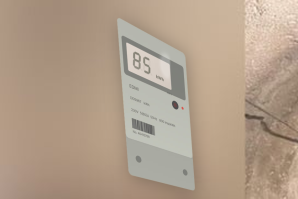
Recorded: 85,kWh
